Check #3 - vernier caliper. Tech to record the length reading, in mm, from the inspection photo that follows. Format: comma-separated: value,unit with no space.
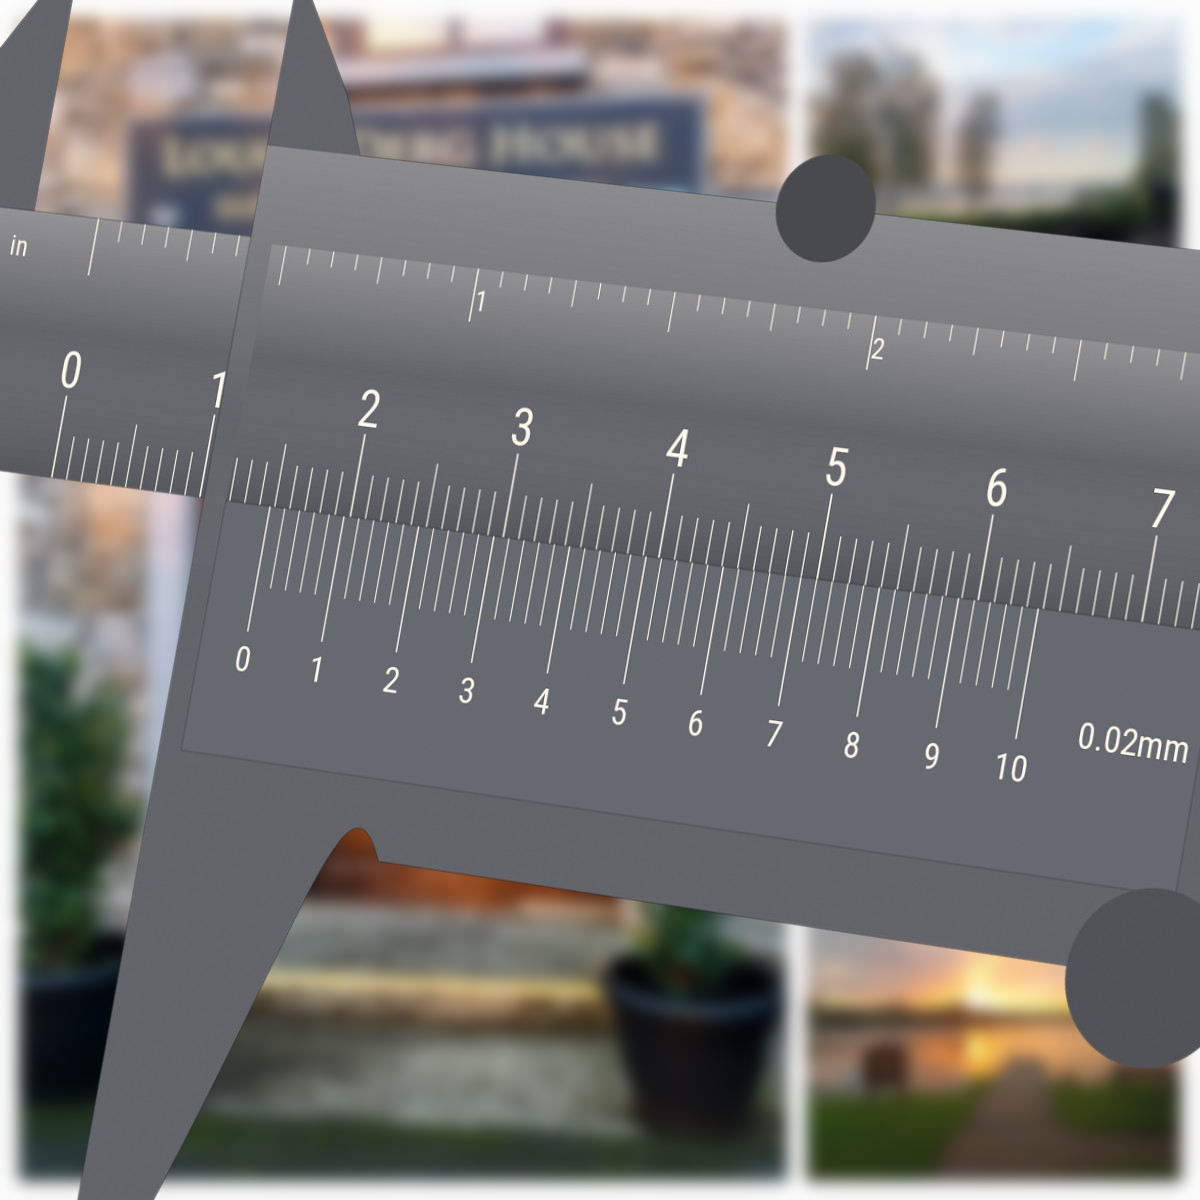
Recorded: 14.7,mm
